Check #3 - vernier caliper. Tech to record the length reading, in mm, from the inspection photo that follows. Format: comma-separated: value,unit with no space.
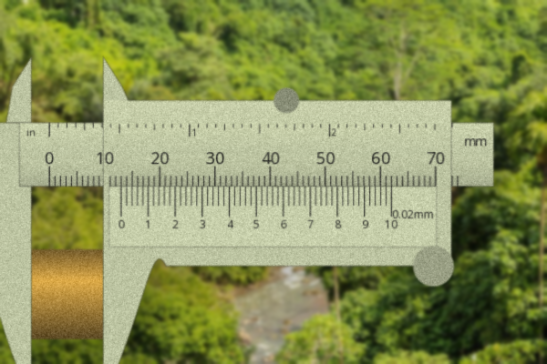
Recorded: 13.0,mm
